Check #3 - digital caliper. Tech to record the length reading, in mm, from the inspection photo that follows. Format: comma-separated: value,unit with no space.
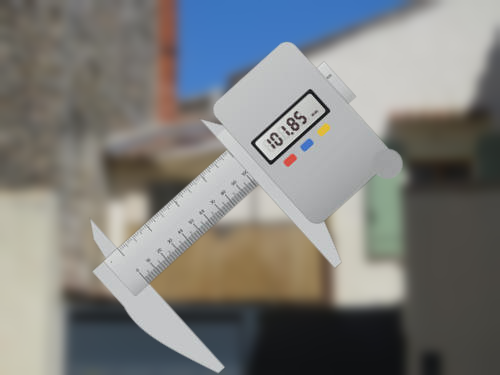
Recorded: 101.85,mm
